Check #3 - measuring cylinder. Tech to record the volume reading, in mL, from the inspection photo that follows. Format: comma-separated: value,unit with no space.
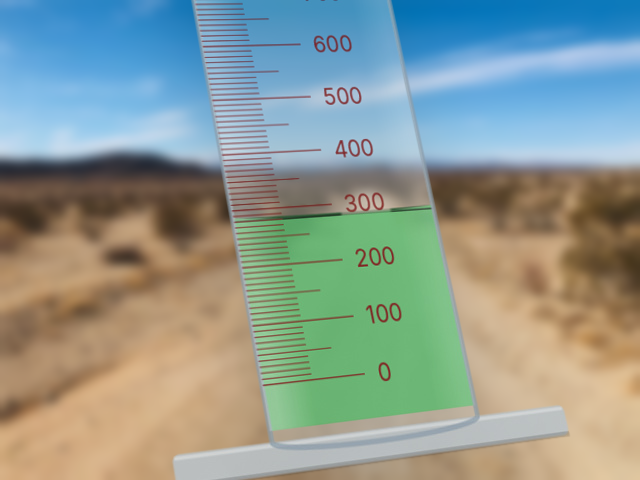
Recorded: 280,mL
